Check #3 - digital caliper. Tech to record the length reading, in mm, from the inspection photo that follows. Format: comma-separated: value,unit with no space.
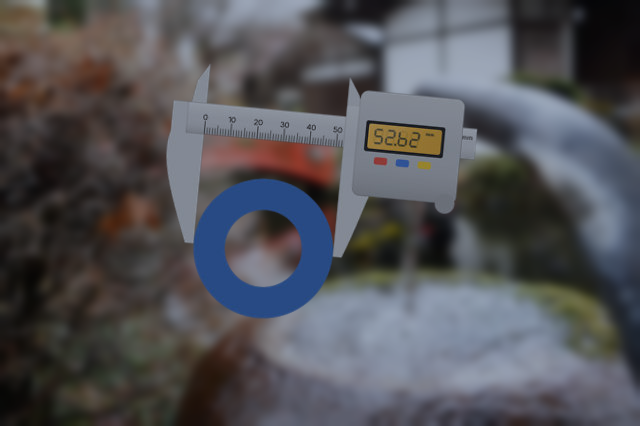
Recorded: 52.62,mm
